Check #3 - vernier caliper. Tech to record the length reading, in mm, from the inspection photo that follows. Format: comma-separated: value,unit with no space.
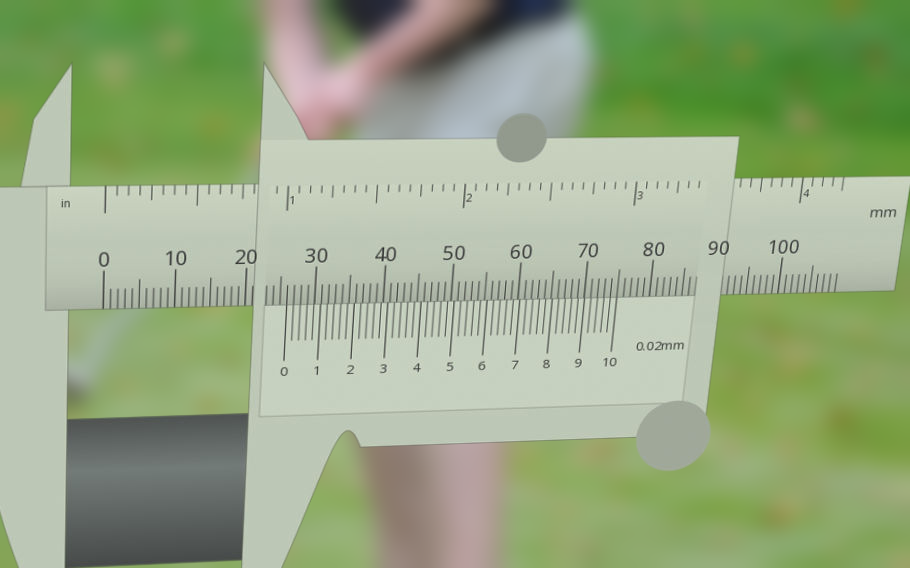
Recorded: 26.0,mm
